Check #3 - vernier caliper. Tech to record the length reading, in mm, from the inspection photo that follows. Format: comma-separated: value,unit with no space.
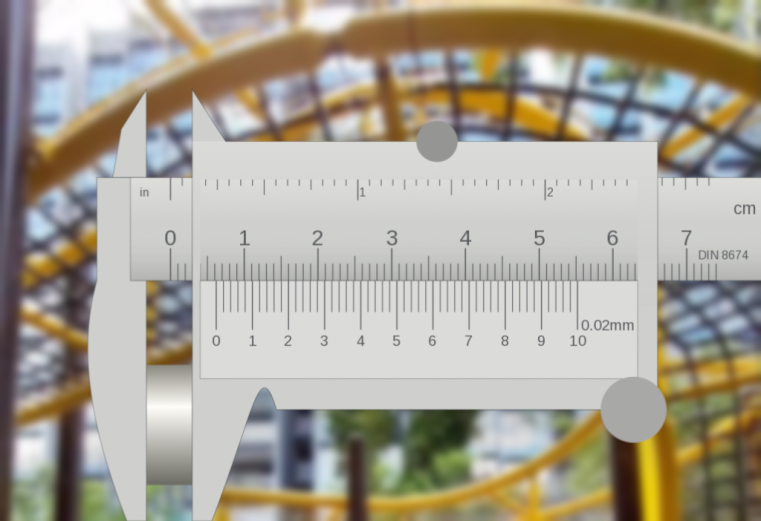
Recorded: 6.2,mm
